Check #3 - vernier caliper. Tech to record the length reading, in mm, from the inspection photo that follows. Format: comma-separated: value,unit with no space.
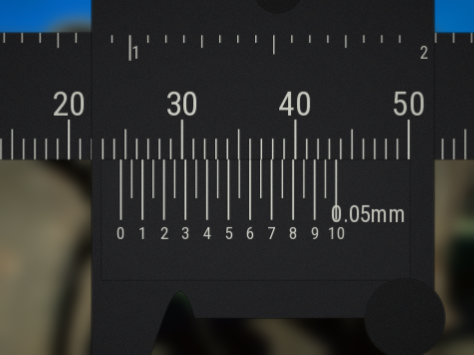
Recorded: 24.6,mm
